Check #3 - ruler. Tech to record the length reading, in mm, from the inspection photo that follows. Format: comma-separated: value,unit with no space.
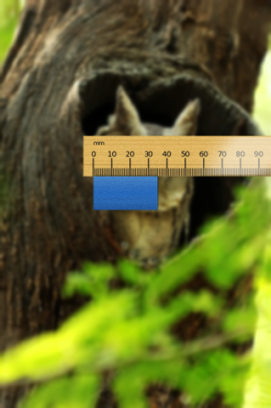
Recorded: 35,mm
